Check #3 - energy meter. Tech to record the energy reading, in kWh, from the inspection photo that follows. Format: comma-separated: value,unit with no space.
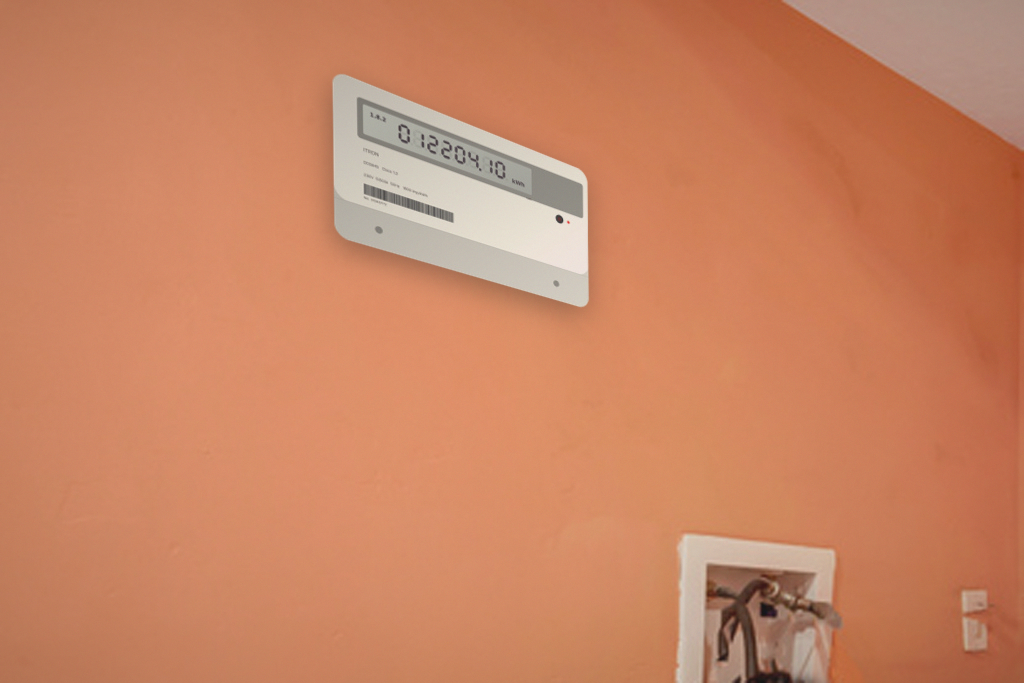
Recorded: 12204.10,kWh
